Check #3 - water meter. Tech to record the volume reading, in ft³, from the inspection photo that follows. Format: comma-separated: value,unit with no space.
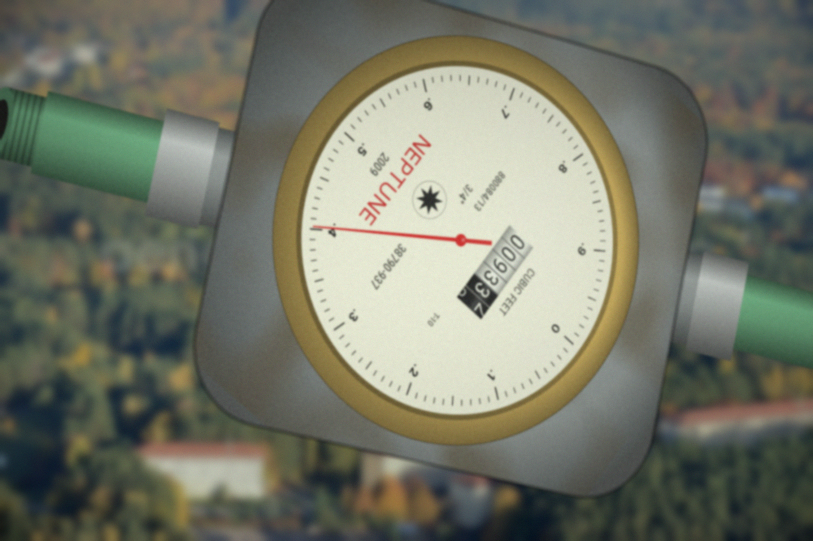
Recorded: 9332.40,ft³
